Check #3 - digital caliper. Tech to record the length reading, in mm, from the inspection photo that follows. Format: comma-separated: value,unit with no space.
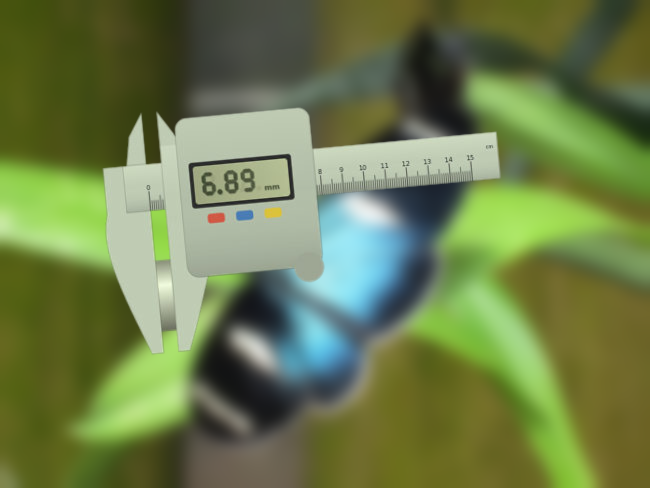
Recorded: 6.89,mm
